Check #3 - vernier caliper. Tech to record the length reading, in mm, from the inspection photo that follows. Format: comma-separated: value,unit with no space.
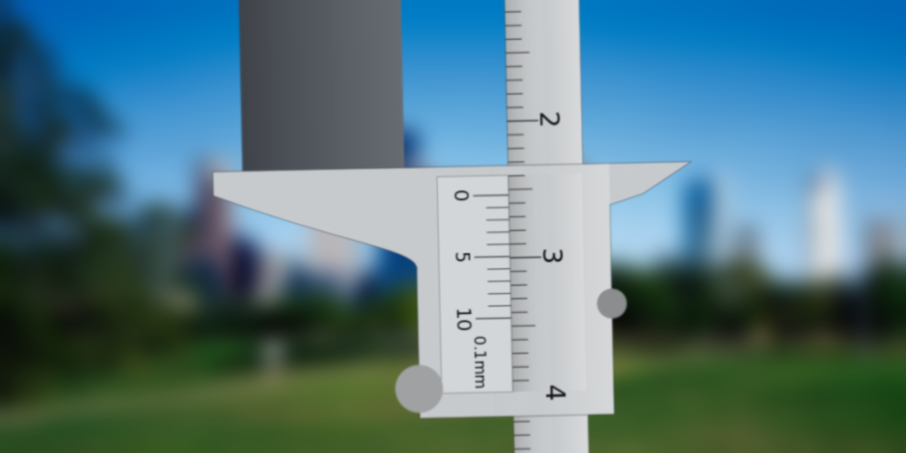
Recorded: 25.4,mm
